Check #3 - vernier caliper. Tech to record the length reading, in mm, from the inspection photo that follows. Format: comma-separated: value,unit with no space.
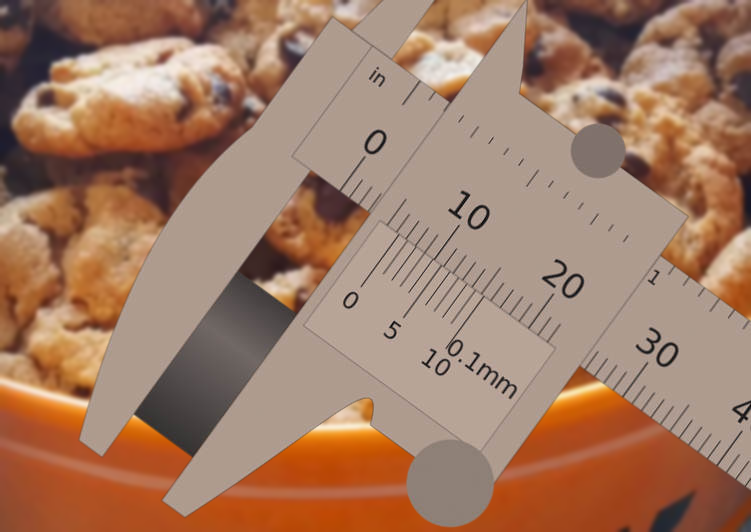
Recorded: 6.3,mm
